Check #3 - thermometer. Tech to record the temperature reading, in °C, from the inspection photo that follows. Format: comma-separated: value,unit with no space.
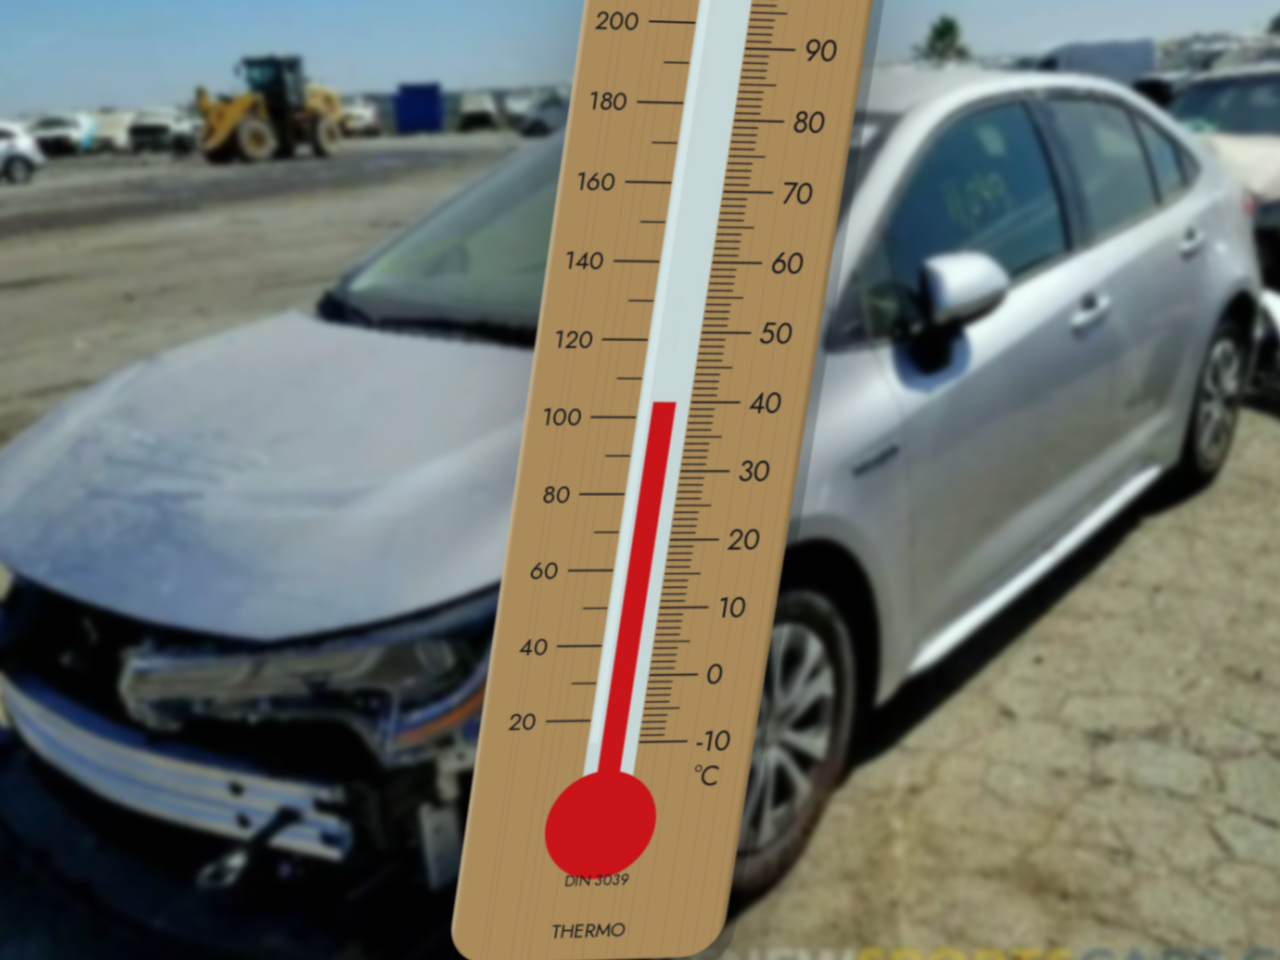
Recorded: 40,°C
